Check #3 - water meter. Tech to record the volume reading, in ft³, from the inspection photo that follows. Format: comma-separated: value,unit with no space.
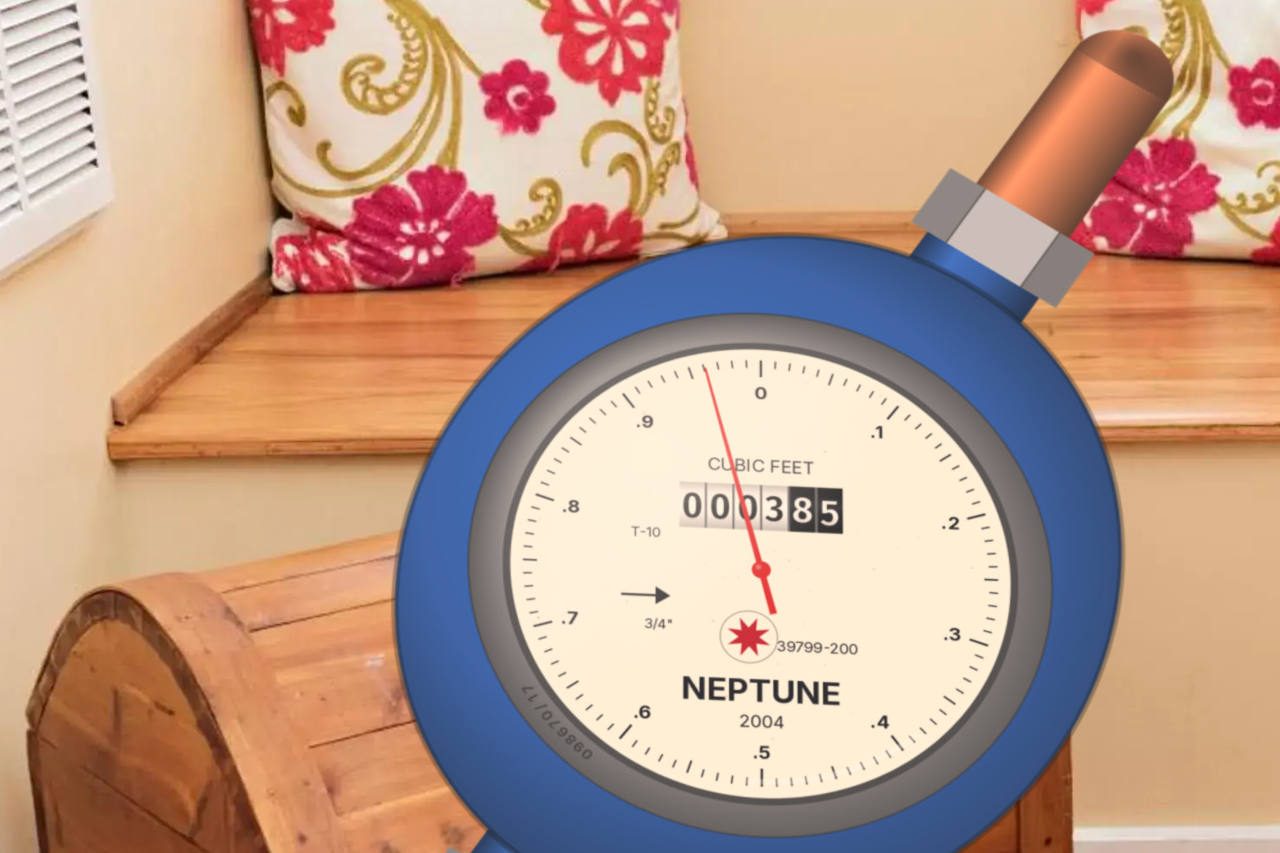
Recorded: 384.96,ft³
